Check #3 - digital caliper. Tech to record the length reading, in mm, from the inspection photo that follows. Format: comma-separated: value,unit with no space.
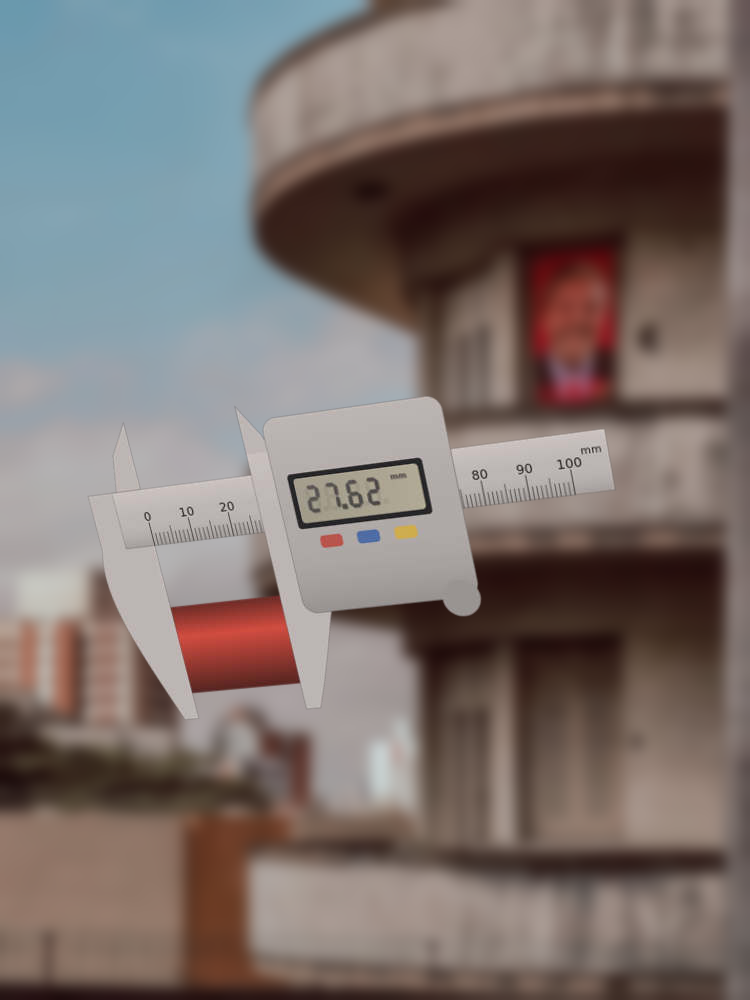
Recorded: 27.62,mm
